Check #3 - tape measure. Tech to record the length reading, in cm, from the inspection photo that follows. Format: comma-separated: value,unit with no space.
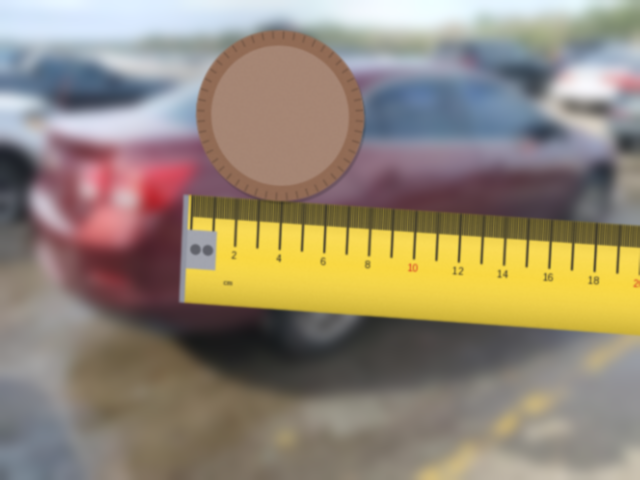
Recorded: 7.5,cm
